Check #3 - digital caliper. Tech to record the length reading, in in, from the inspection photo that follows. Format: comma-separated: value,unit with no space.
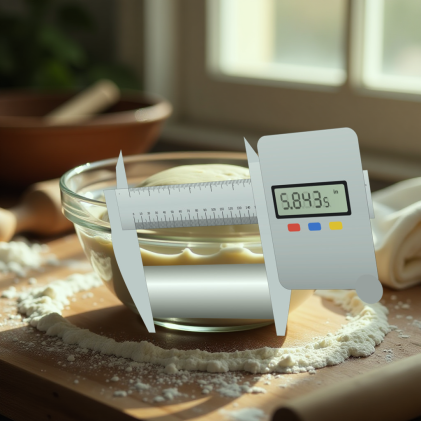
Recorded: 5.8435,in
